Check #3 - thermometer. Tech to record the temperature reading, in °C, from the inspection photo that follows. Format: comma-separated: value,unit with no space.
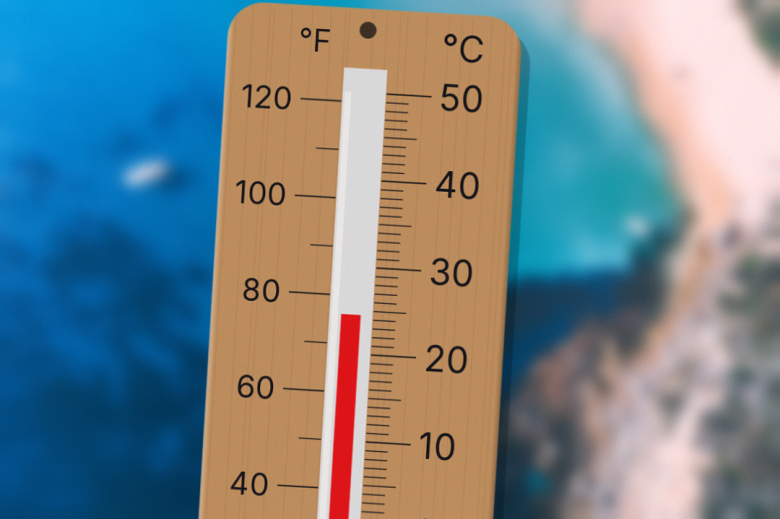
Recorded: 24.5,°C
